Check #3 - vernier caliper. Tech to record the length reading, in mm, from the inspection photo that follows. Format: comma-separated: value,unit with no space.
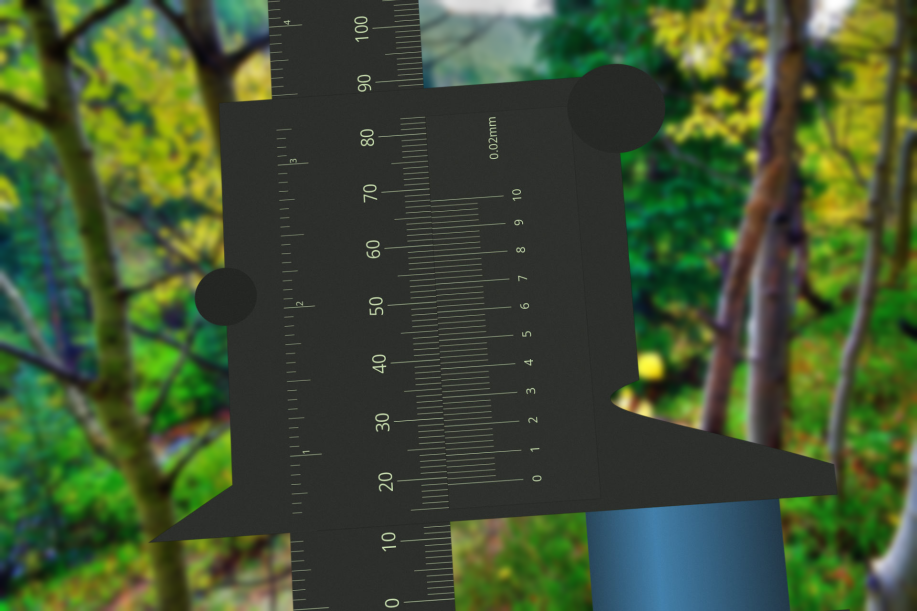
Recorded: 18.8,mm
